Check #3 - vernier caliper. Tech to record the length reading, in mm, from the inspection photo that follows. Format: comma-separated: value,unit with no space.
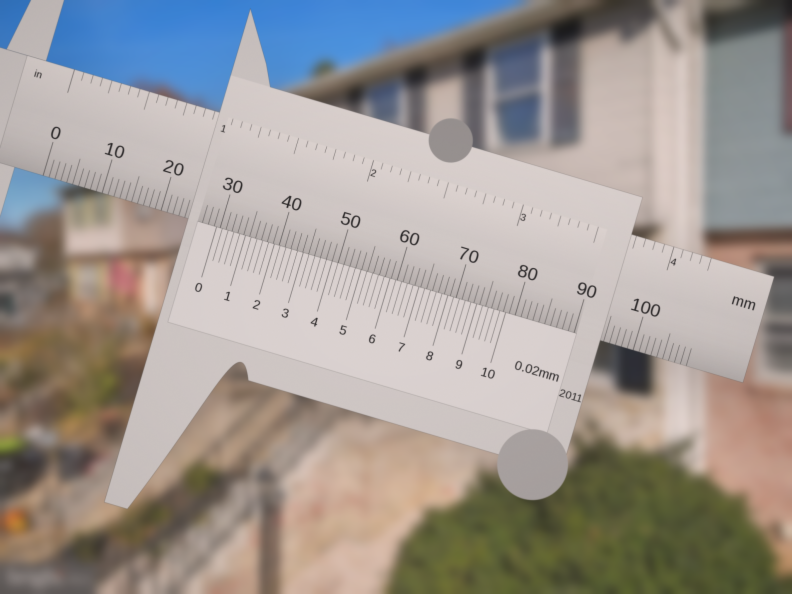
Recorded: 29.4,mm
